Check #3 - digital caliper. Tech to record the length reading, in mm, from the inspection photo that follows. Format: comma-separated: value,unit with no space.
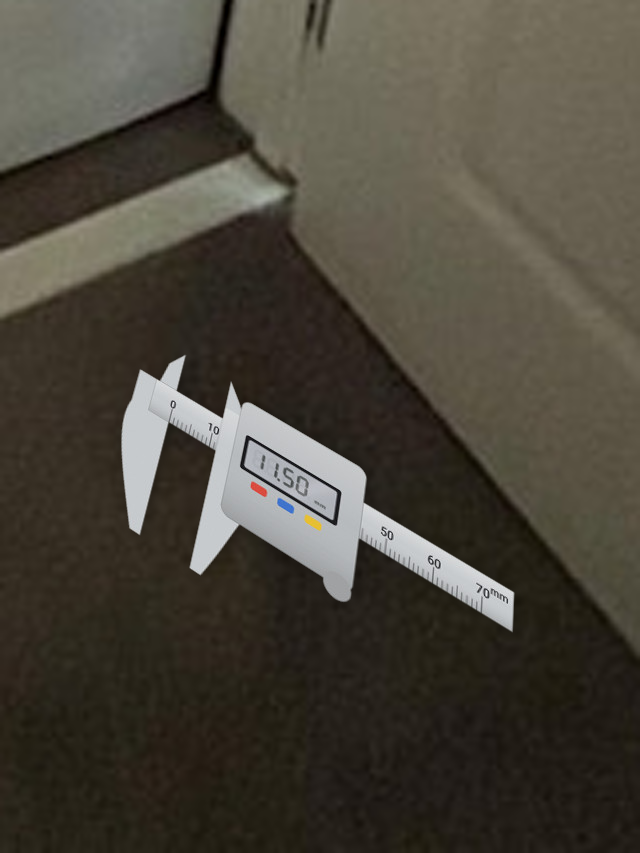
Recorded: 11.50,mm
